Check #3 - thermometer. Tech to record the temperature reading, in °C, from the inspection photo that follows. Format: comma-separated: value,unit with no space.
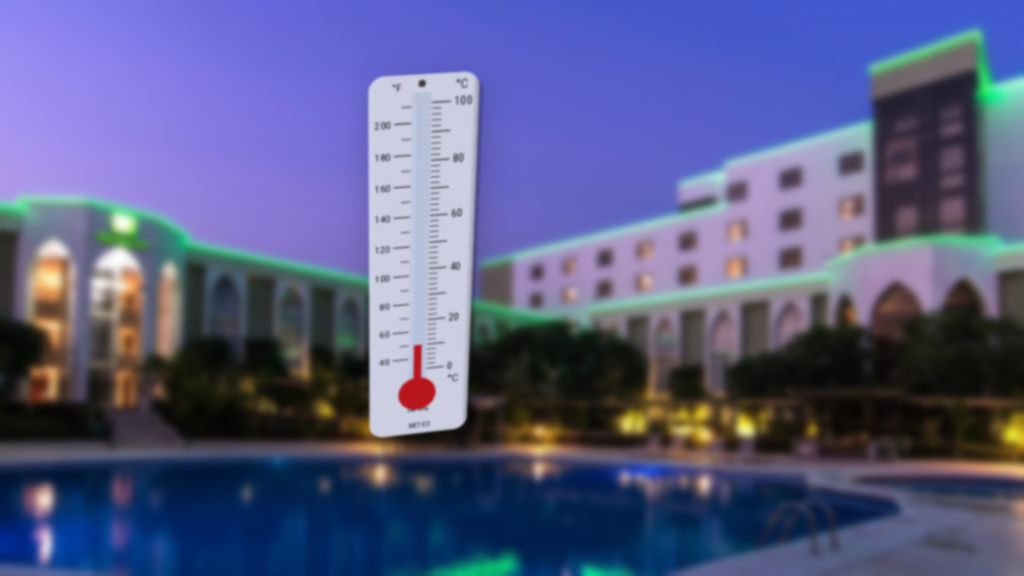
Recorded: 10,°C
